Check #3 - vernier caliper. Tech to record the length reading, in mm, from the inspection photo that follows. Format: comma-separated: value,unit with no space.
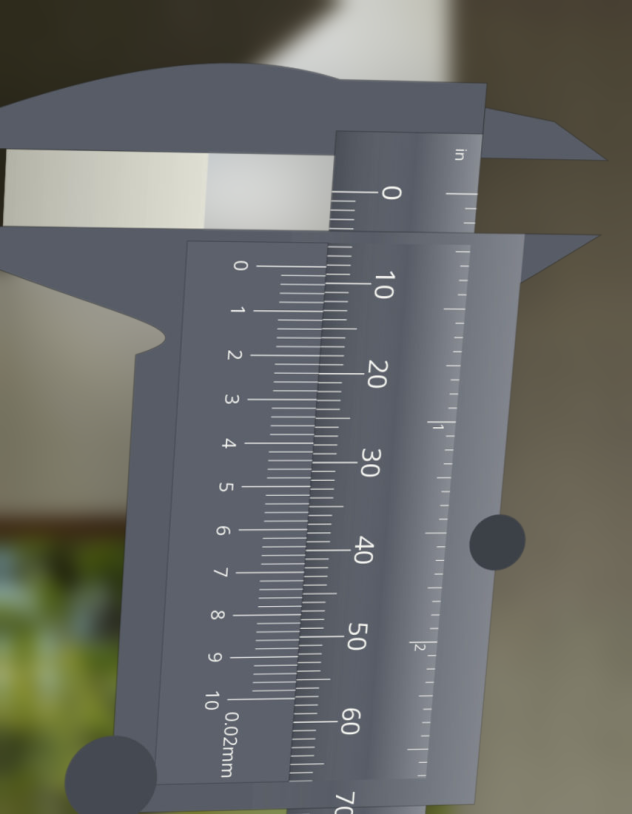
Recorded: 8.2,mm
